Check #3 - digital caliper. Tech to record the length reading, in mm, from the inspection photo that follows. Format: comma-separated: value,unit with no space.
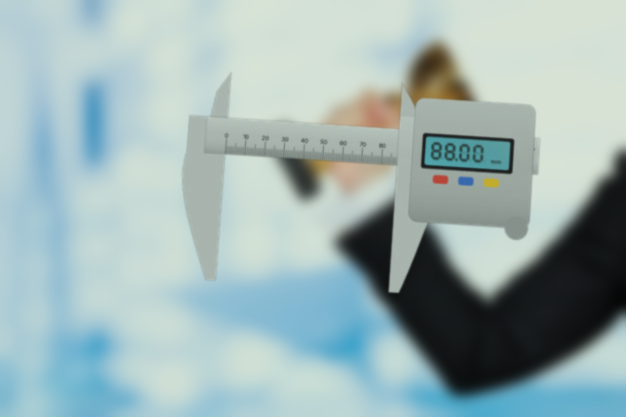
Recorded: 88.00,mm
